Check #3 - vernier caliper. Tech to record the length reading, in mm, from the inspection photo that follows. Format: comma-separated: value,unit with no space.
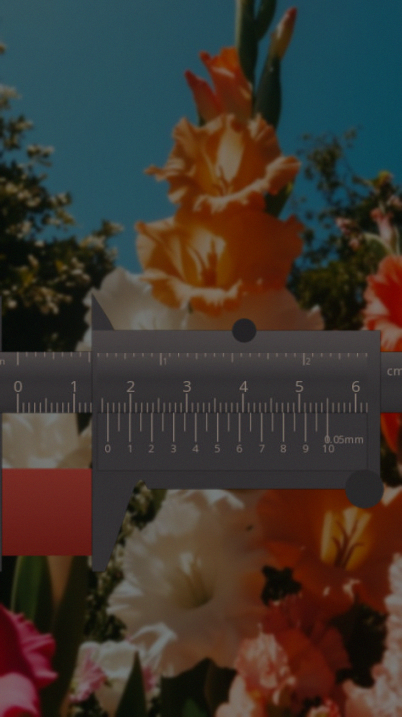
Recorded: 16.0,mm
